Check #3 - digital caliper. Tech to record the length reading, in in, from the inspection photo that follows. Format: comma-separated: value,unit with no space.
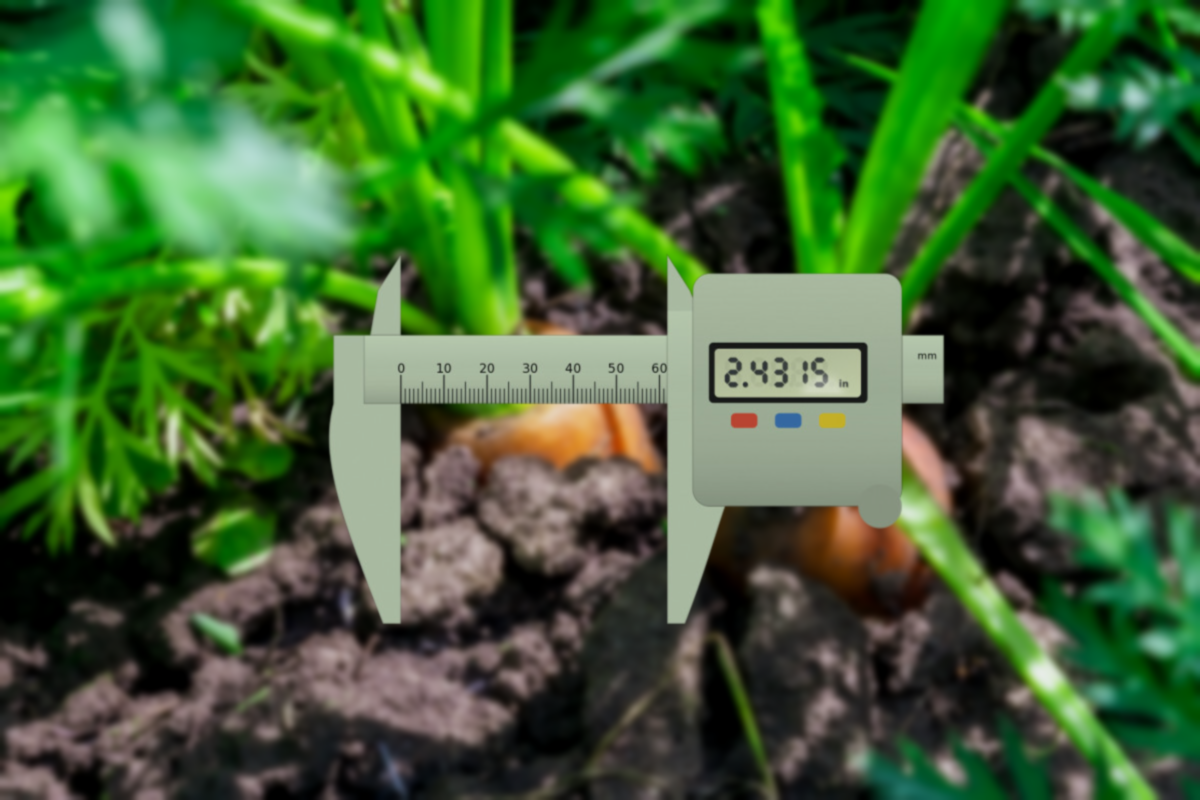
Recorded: 2.4315,in
